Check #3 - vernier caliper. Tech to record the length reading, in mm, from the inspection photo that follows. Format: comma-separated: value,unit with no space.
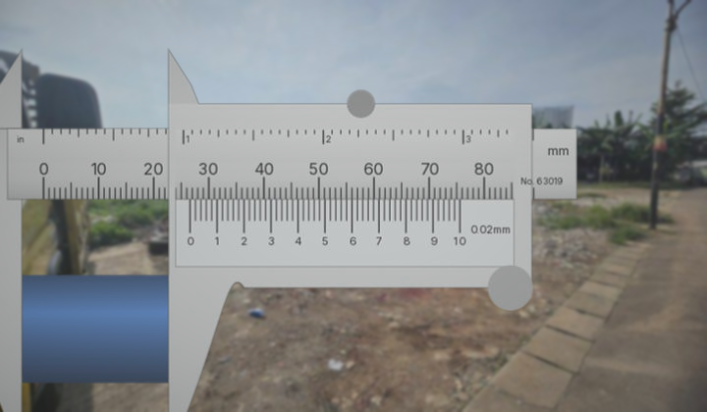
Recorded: 26.6,mm
